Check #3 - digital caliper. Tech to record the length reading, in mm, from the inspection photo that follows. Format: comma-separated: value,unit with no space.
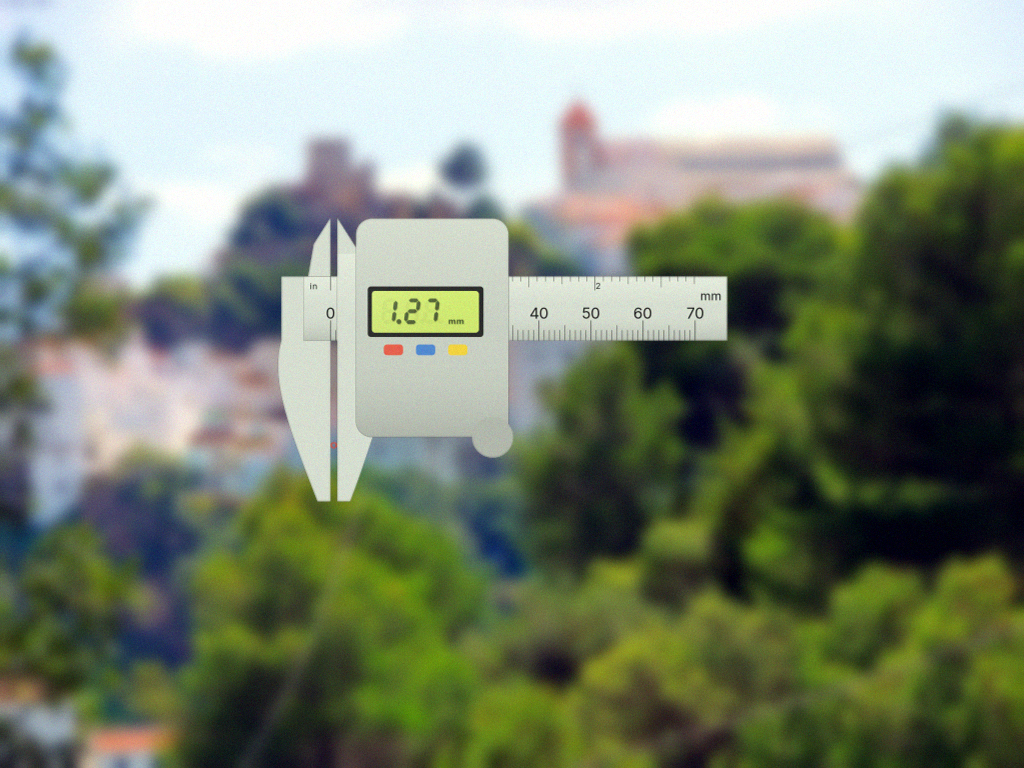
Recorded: 1.27,mm
